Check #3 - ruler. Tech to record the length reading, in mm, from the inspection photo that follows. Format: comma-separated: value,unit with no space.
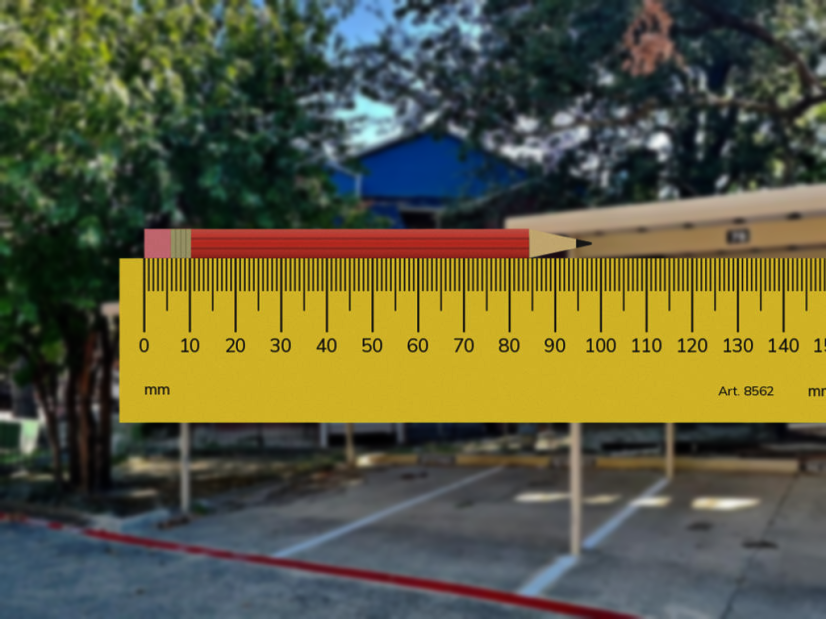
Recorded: 98,mm
